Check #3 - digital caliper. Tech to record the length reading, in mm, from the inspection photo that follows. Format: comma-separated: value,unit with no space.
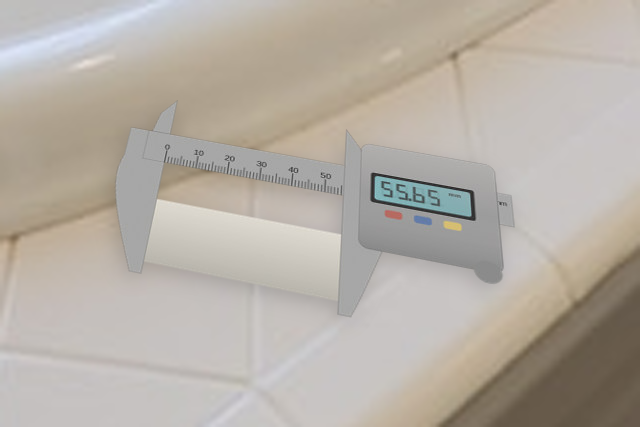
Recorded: 55.65,mm
